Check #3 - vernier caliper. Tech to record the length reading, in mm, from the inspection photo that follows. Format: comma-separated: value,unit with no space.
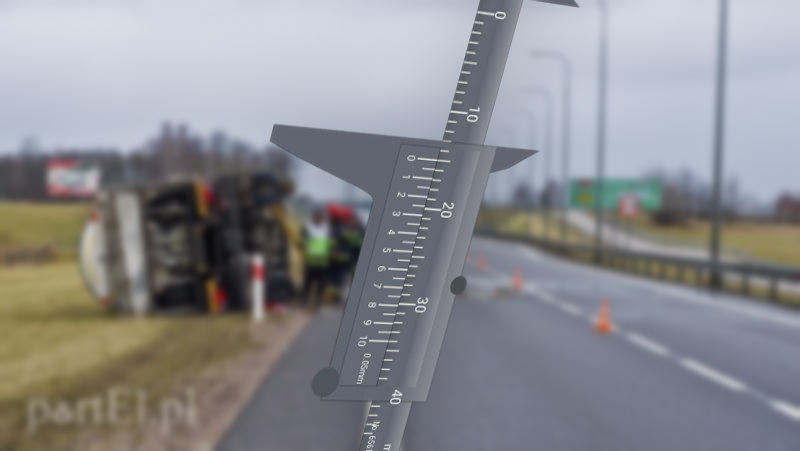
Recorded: 15.0,mm
